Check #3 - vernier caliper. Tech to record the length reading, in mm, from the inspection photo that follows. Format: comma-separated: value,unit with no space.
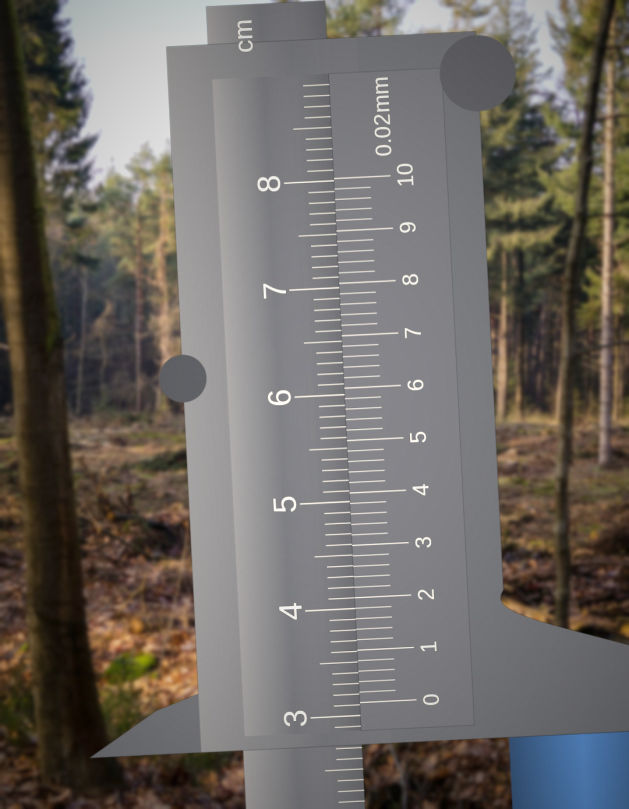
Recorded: 31.2,mm
